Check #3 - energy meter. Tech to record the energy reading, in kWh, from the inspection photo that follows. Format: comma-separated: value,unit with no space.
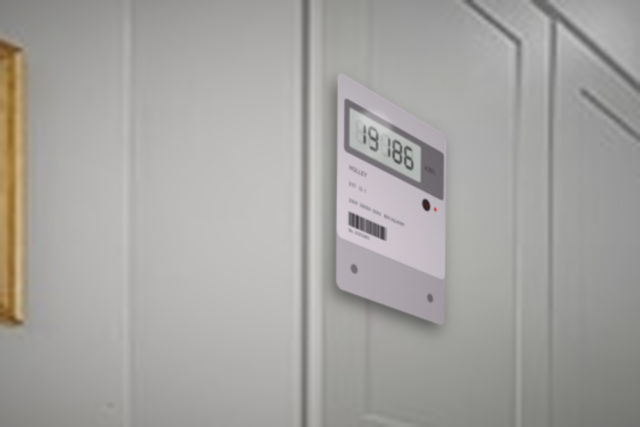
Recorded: 19186,kWh
